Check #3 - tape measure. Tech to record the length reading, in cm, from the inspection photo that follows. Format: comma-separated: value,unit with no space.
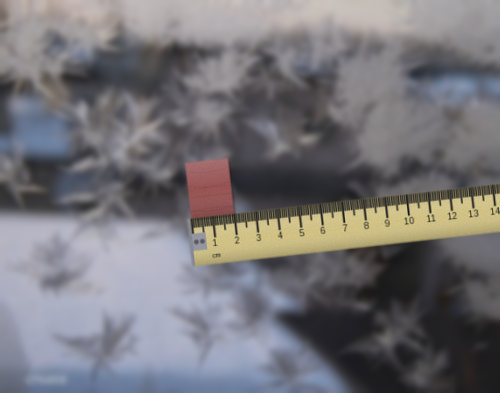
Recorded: 2,cm
